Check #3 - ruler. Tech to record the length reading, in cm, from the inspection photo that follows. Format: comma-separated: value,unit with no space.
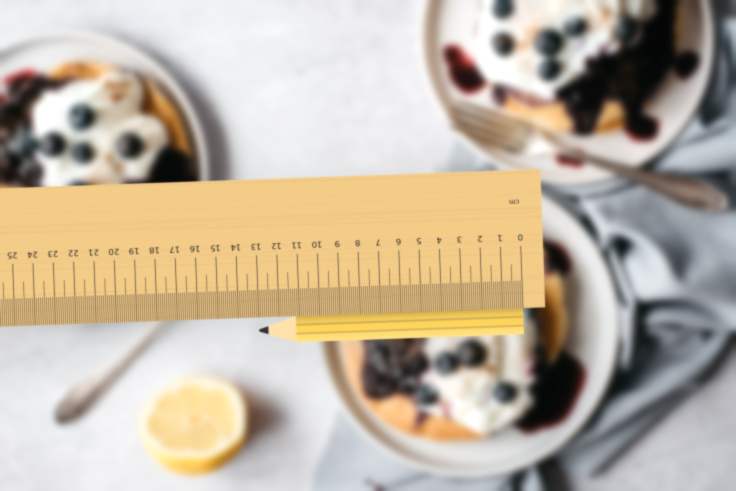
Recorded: 13,cm
